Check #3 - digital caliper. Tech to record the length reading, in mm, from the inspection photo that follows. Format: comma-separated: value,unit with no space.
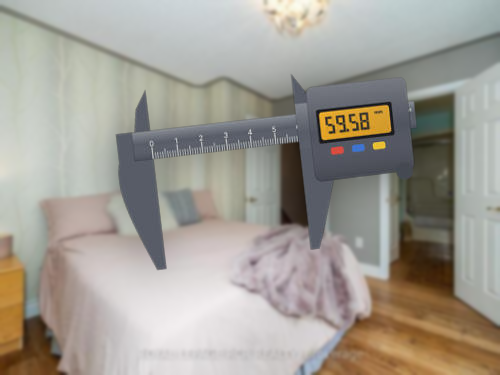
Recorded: 59.58,mm
